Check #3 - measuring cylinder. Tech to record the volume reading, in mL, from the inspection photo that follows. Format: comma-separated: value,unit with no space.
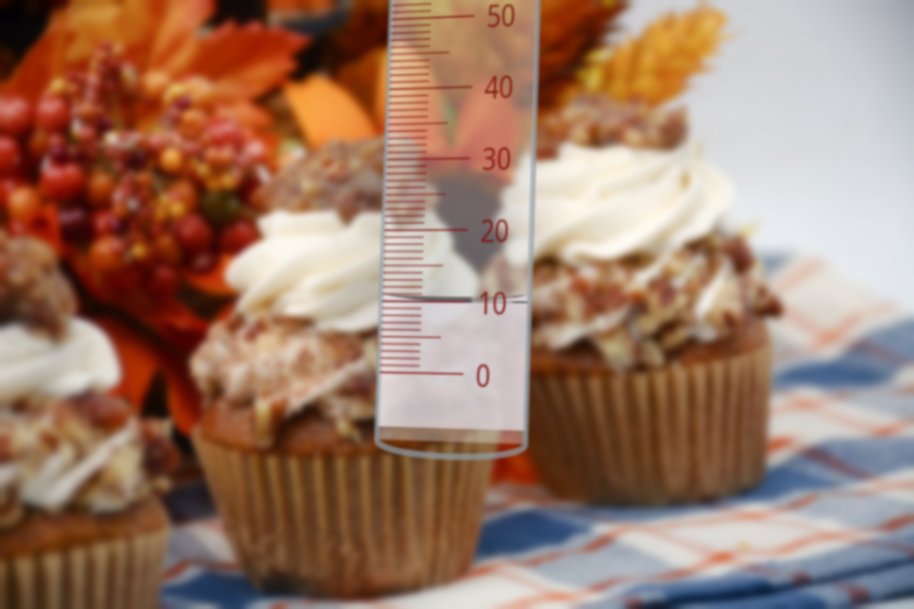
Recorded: 10,mL
